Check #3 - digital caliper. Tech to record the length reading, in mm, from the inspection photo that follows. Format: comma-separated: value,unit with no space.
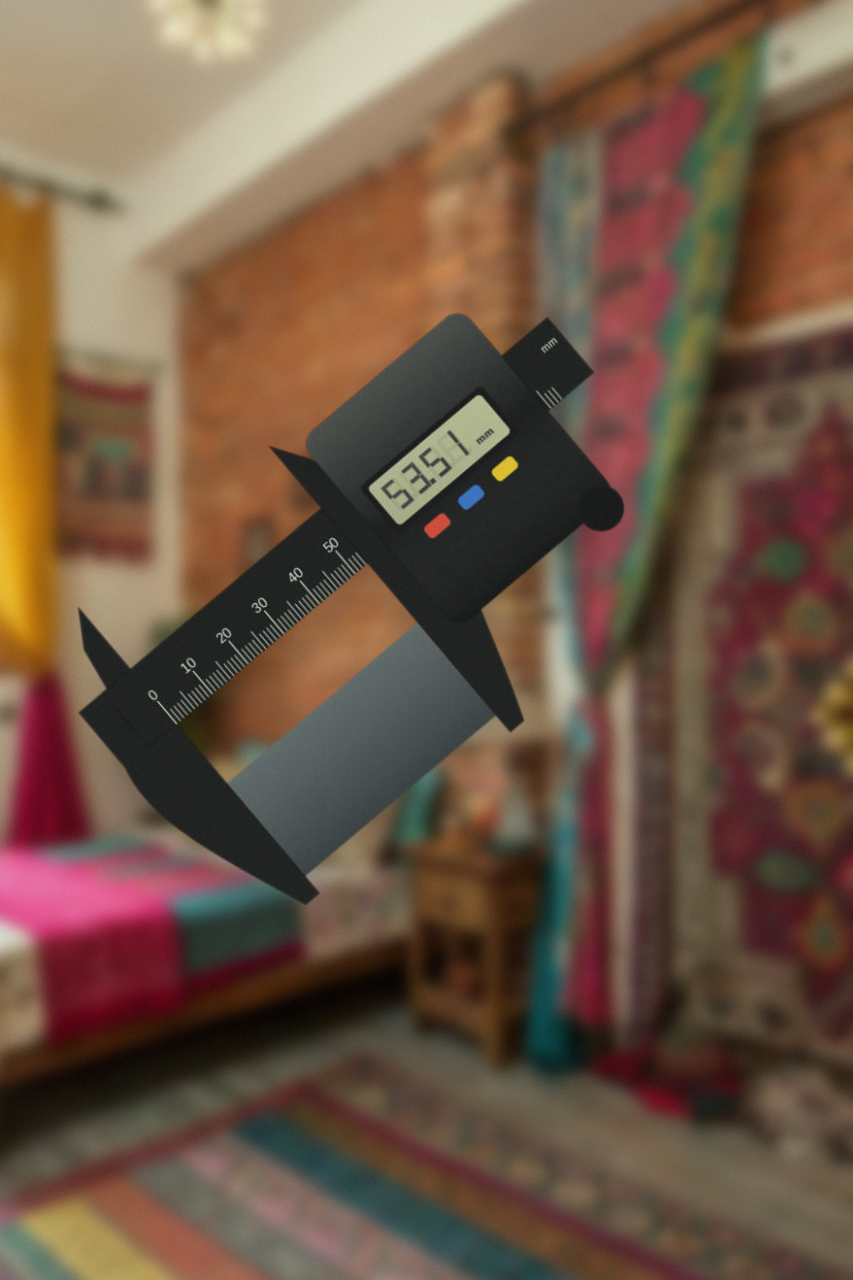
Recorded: 53.51,mm
